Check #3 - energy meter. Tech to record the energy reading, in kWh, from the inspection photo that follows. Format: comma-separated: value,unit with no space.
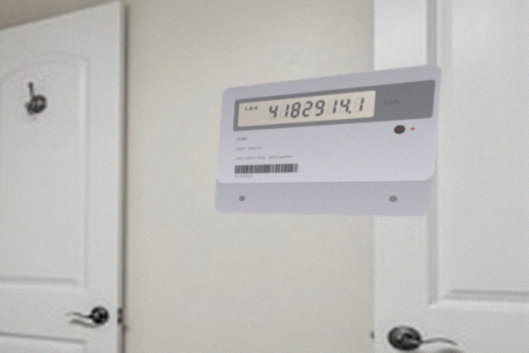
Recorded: 4182914.1,kWh
